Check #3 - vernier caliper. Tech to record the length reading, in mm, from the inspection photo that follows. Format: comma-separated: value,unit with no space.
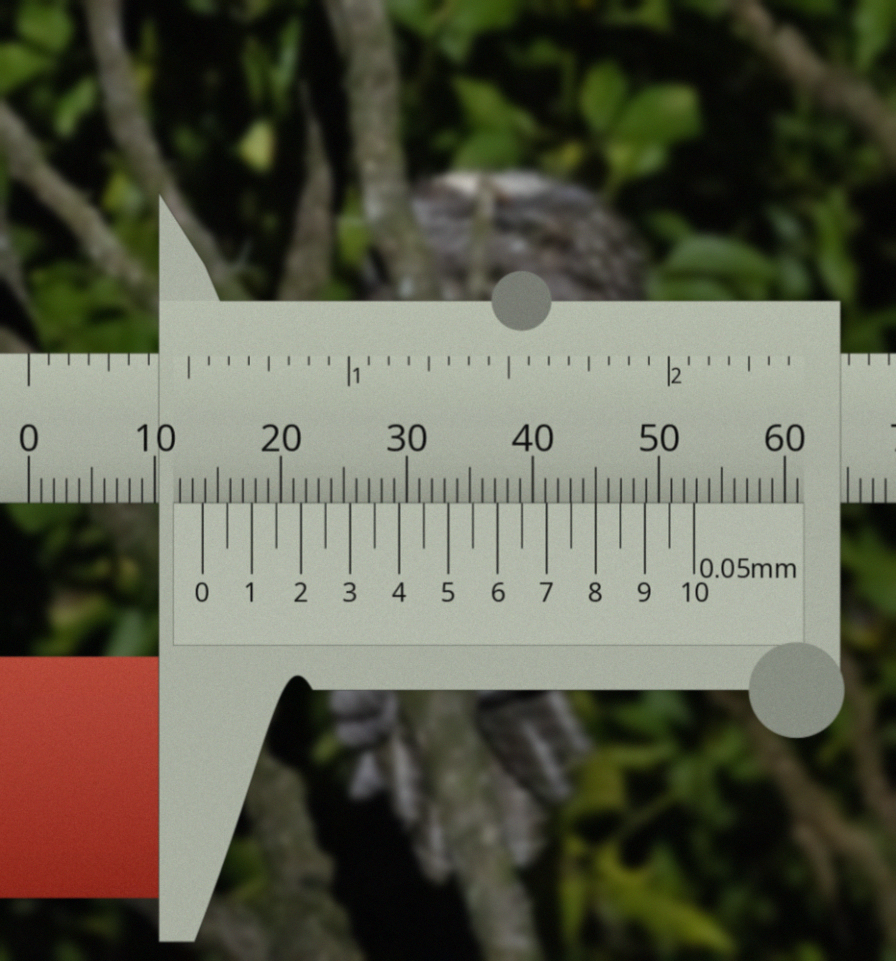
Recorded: 13.8,mm
